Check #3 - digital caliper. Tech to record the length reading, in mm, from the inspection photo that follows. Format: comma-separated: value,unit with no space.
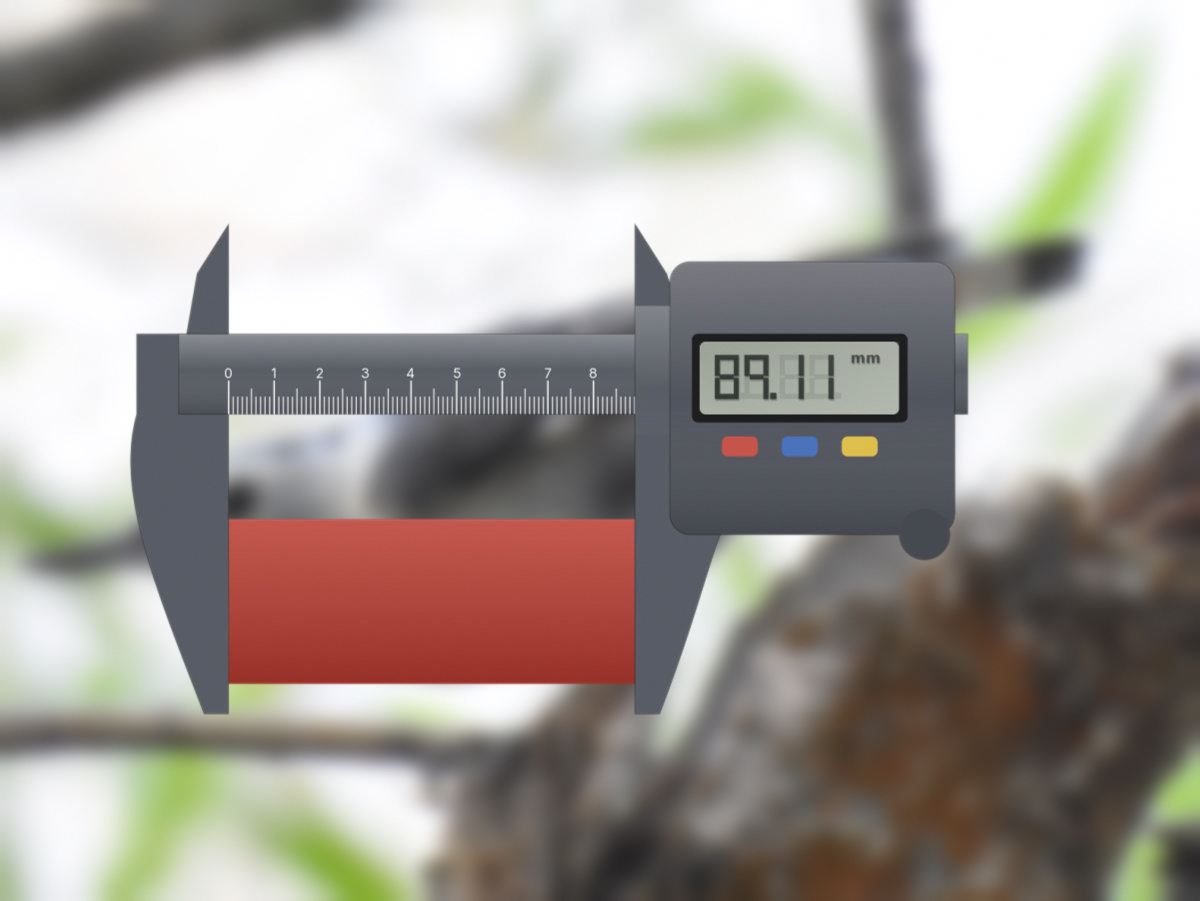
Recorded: 89.11,mm
